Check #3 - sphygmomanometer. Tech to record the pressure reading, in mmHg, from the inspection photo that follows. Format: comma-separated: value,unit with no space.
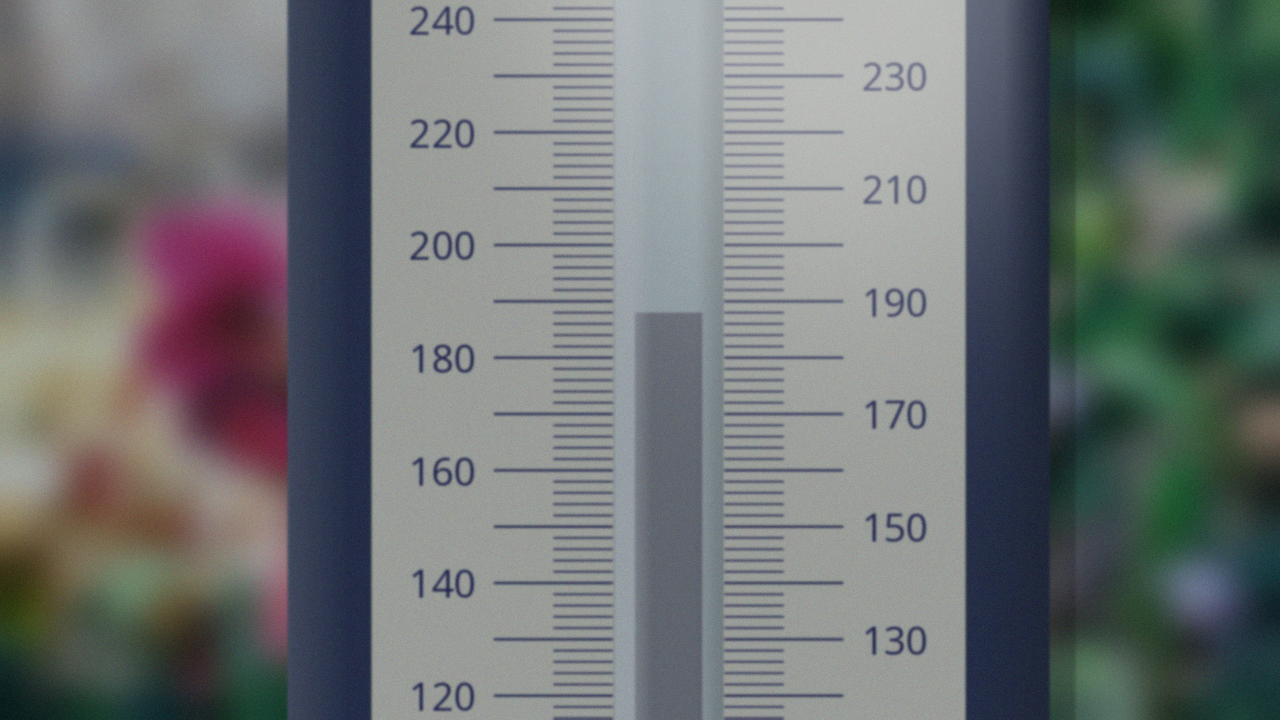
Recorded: 188,mmHg
